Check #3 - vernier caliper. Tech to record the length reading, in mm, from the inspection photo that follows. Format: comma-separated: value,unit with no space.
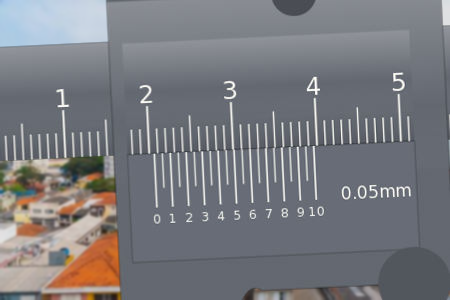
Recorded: 20.6,mm
